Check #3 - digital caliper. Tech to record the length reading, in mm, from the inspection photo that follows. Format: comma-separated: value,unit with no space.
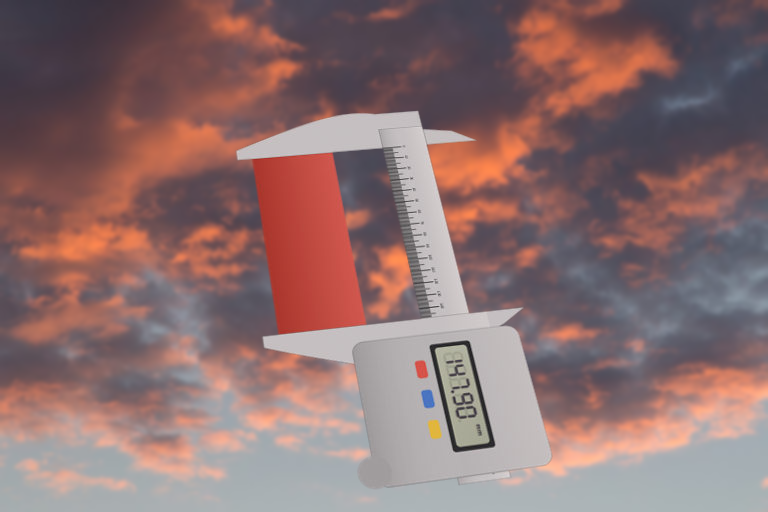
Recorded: 147.90,mm
